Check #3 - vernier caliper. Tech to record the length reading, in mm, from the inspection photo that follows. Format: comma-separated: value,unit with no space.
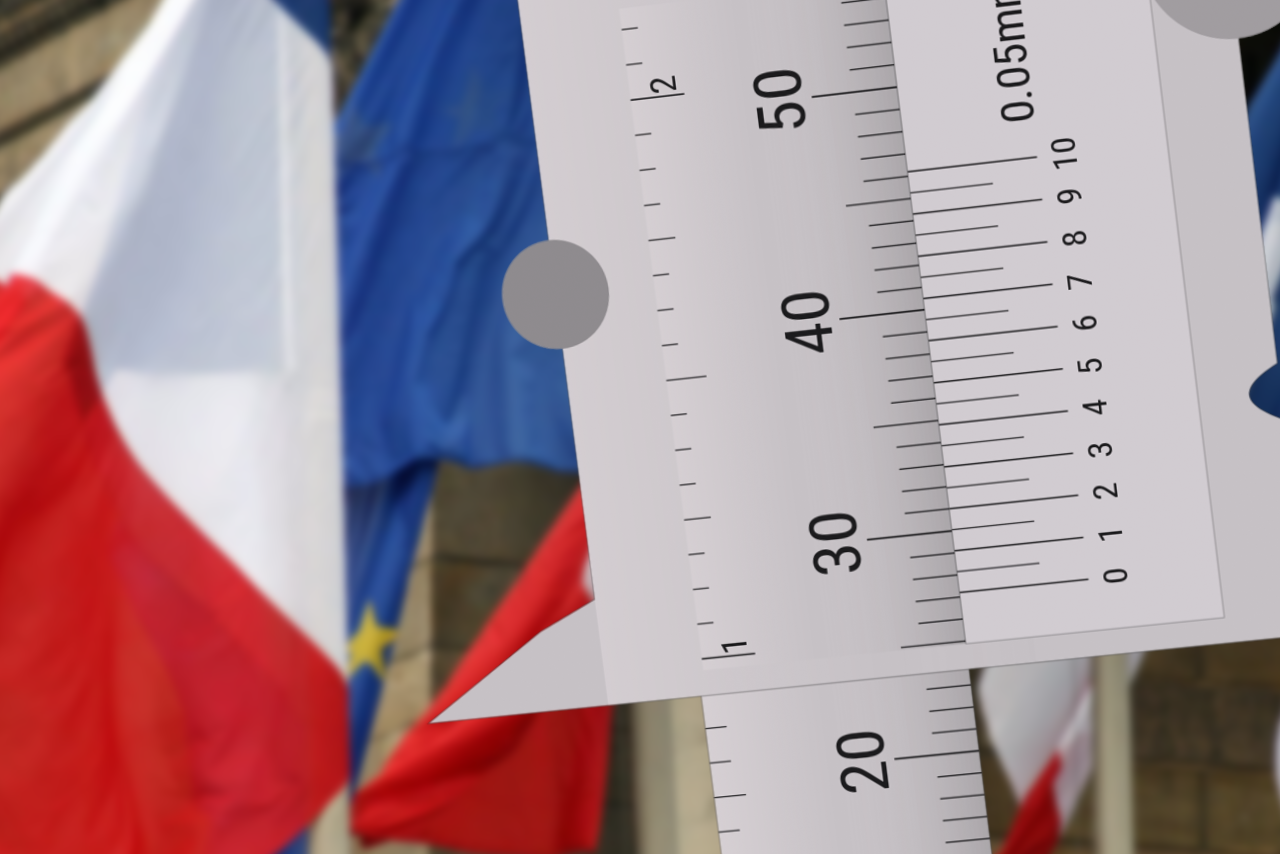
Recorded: 27.2,mm
